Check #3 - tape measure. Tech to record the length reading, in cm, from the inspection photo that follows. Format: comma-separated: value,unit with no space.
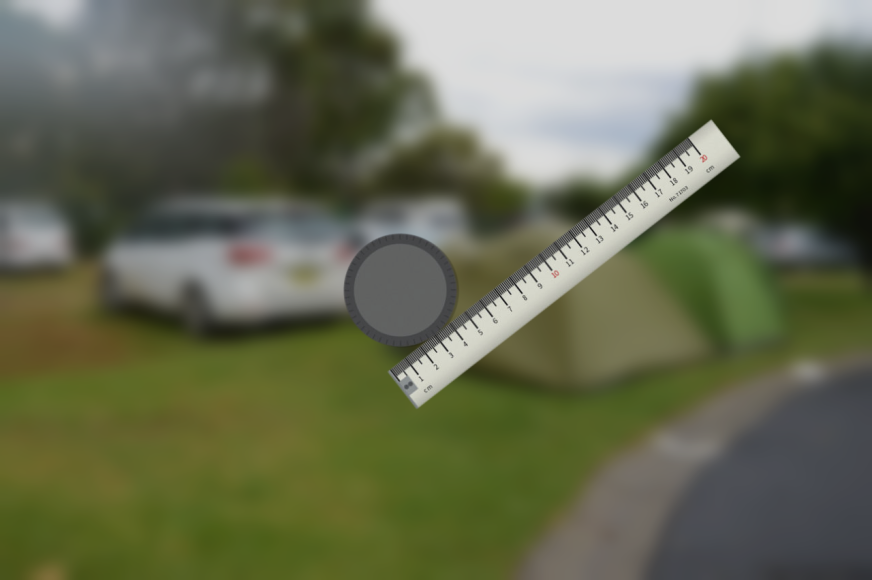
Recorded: 6,cm
